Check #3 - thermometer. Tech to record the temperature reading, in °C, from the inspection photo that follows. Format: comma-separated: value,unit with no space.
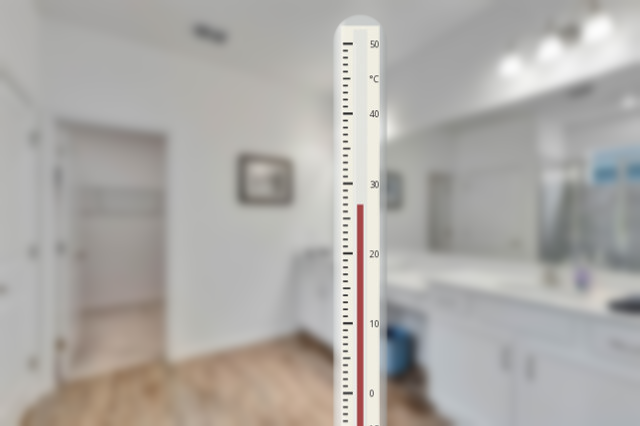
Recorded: 27,°C
